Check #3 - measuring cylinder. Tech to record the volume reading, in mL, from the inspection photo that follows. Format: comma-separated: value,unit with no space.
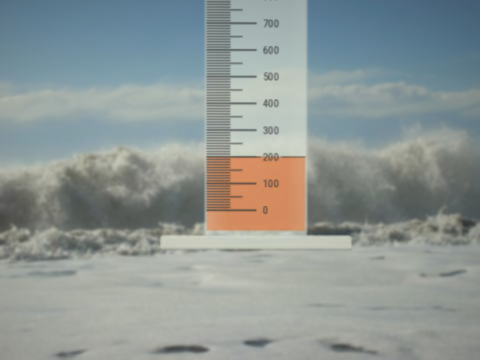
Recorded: 200,mL
